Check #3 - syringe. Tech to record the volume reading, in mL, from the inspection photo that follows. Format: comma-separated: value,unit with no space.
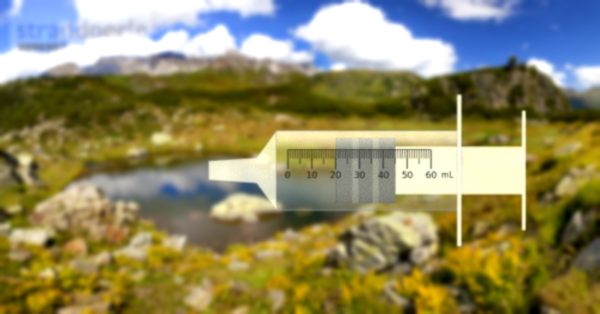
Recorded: 20,mL
